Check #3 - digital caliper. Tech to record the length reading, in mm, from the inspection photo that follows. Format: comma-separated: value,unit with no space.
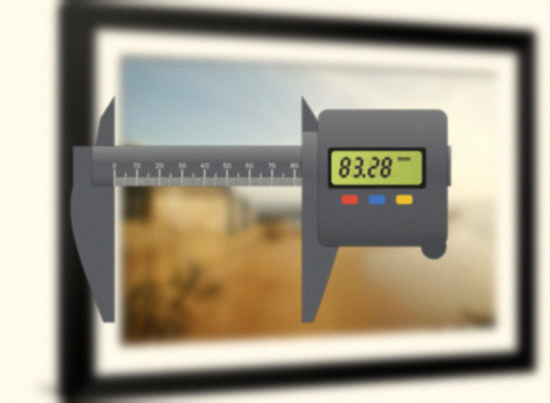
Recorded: 83.28,mm
